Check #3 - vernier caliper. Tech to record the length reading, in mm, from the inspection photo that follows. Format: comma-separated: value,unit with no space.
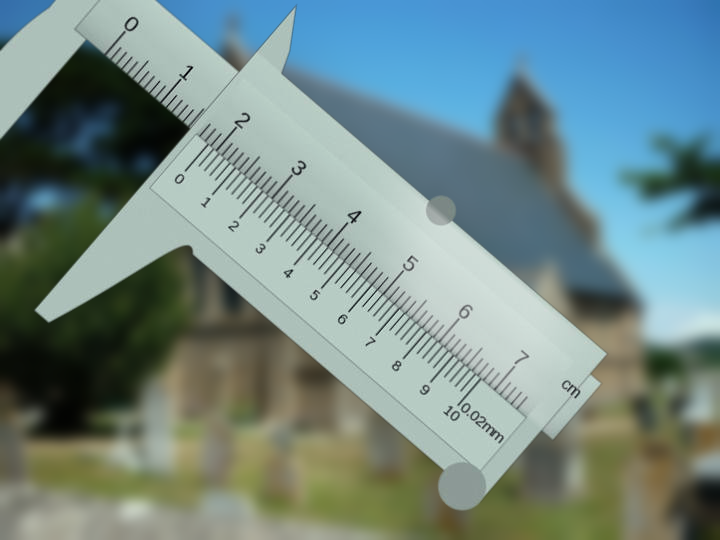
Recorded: 18.6,mm
